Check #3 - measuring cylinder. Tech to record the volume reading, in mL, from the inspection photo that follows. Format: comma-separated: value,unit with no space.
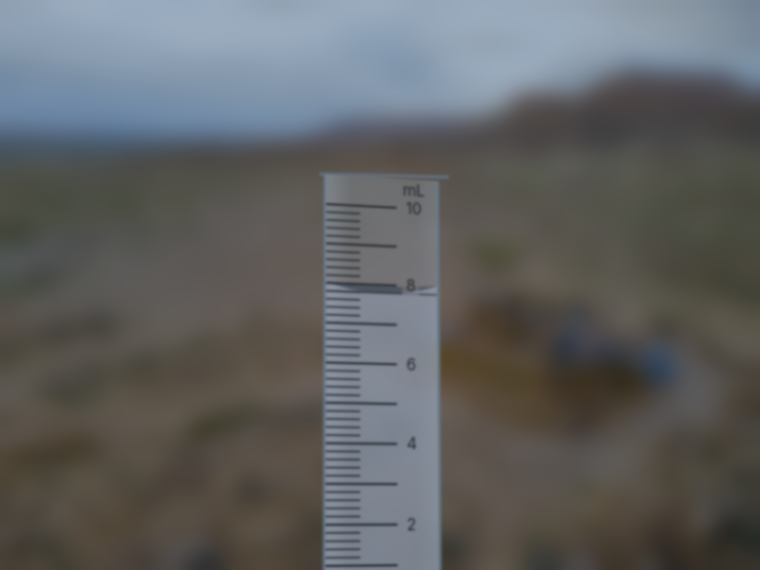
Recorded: 7.8,mL
